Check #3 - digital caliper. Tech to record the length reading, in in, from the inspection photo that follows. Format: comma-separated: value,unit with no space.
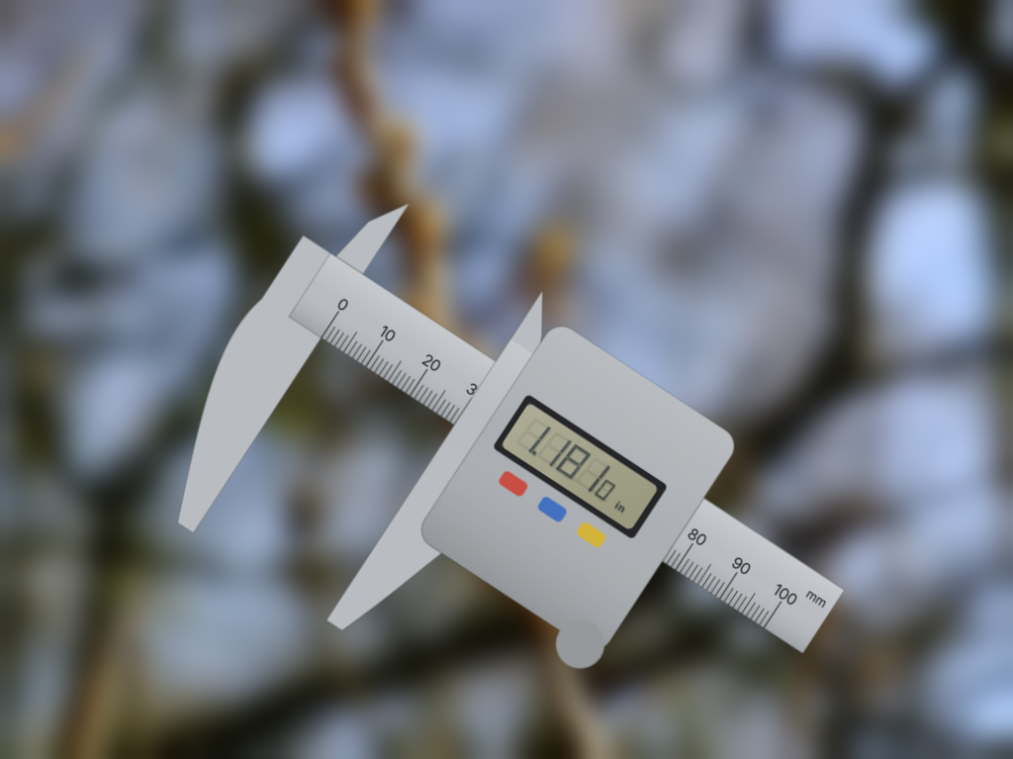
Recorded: 1.1810,in
